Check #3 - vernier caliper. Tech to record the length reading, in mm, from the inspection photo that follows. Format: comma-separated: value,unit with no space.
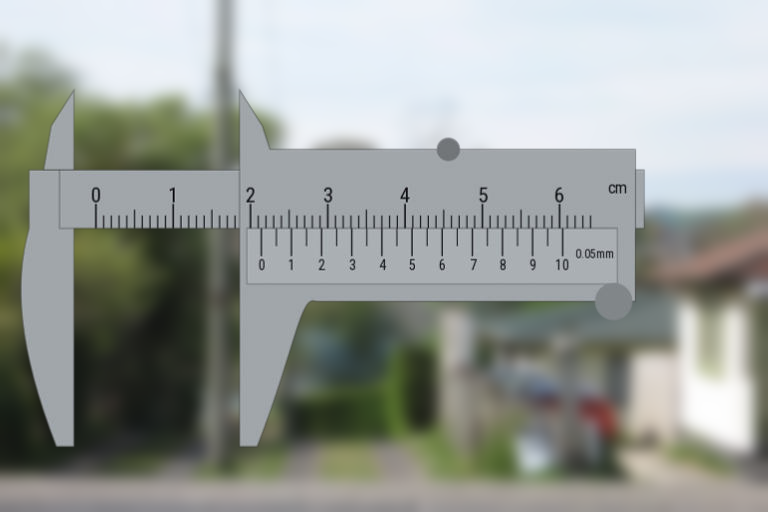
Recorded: 21.4,mm
